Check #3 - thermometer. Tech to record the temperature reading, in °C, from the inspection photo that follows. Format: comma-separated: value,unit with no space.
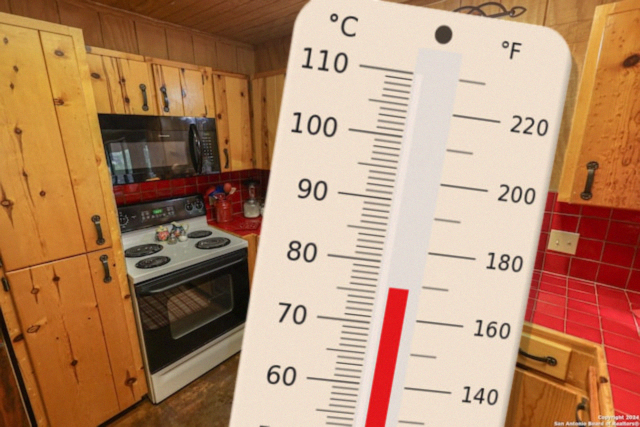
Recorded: 76,°C
